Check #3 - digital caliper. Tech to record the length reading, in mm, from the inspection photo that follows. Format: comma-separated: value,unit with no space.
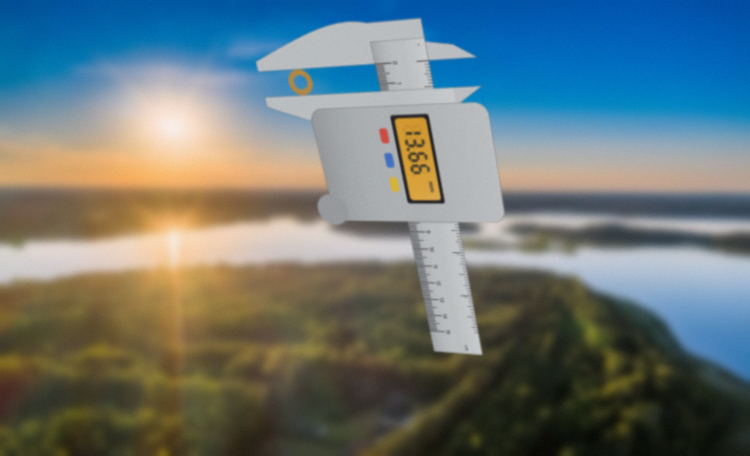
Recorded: 13.66,mm
